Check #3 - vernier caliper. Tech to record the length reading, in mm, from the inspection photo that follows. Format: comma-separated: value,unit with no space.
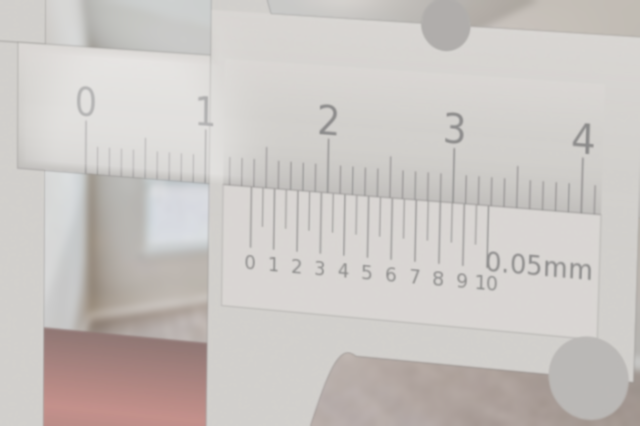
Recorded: 13.8,mm
